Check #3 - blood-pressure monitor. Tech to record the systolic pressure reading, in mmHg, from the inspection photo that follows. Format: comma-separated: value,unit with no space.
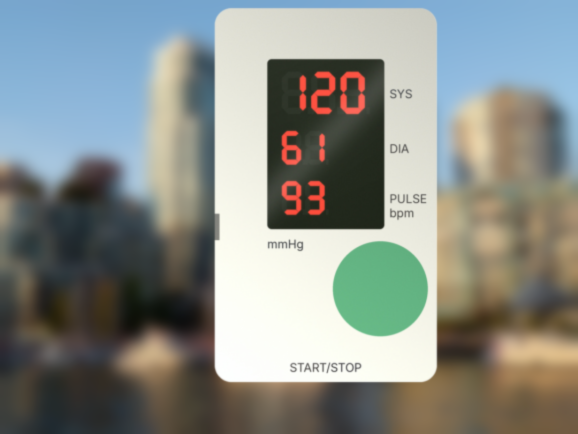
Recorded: 120,mmHg
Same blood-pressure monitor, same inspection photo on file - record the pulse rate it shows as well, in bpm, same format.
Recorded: 93,bpm
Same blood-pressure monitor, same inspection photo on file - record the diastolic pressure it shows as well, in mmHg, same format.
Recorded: 61,mmHg
